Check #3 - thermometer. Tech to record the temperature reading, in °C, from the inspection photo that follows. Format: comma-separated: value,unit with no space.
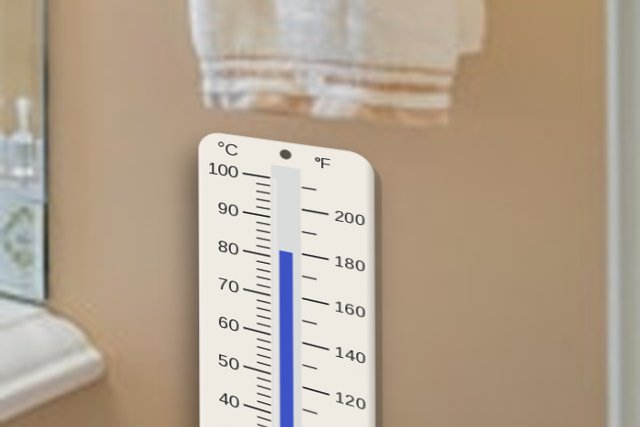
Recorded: 82,°C
